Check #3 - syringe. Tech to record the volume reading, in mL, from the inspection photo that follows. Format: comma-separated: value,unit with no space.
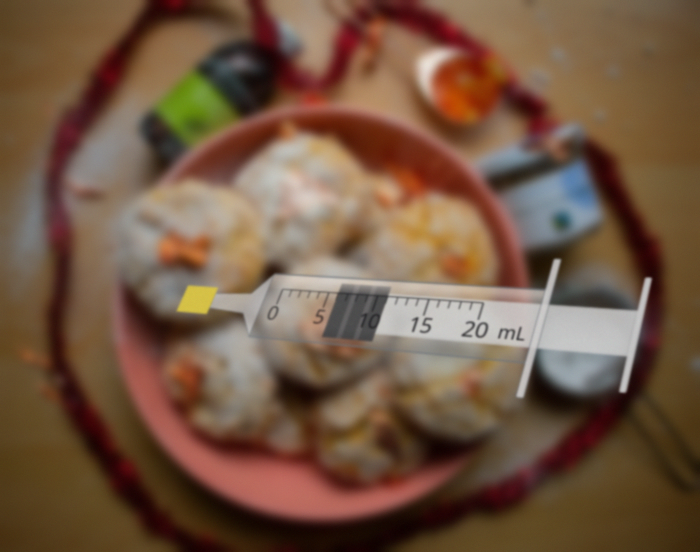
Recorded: 6,mL
